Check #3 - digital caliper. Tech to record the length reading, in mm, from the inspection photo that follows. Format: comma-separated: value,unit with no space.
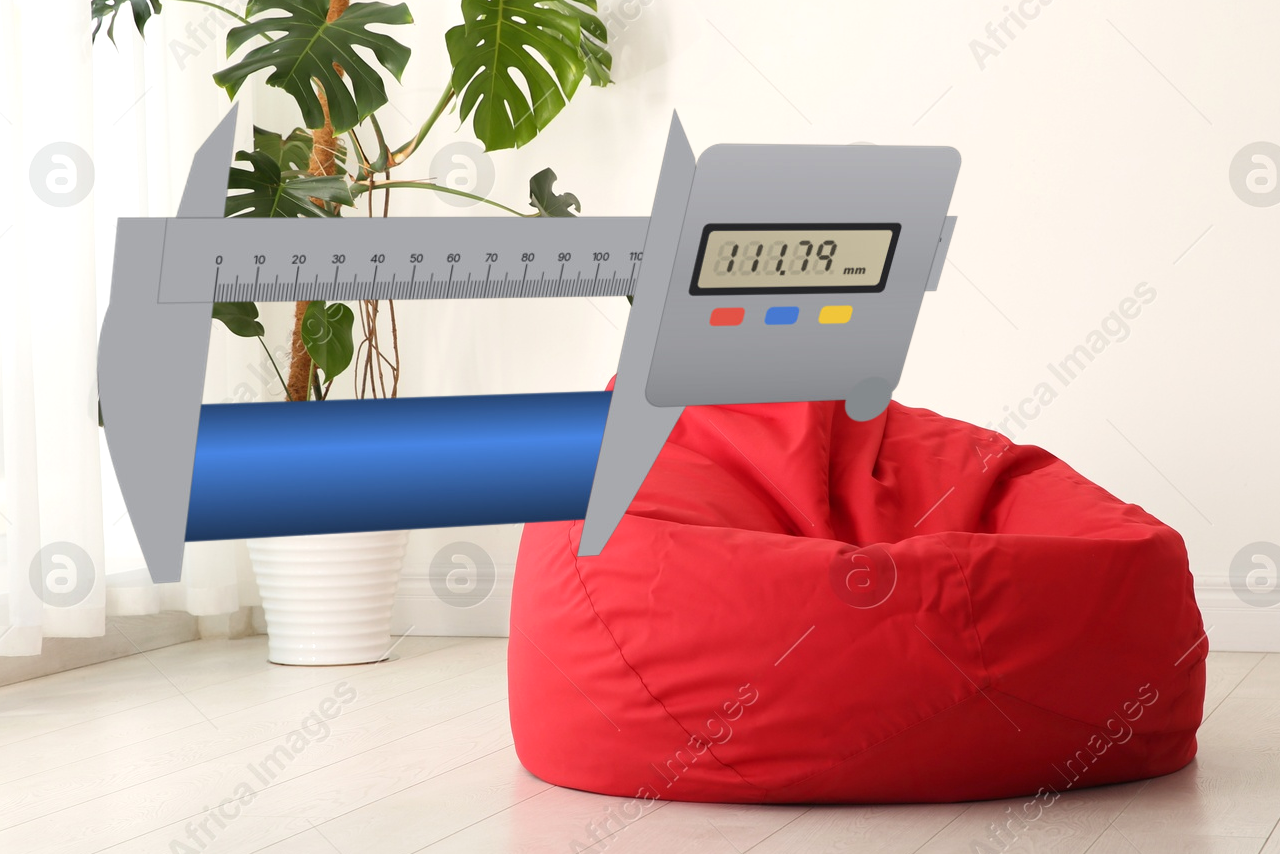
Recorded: 111.79,mm
